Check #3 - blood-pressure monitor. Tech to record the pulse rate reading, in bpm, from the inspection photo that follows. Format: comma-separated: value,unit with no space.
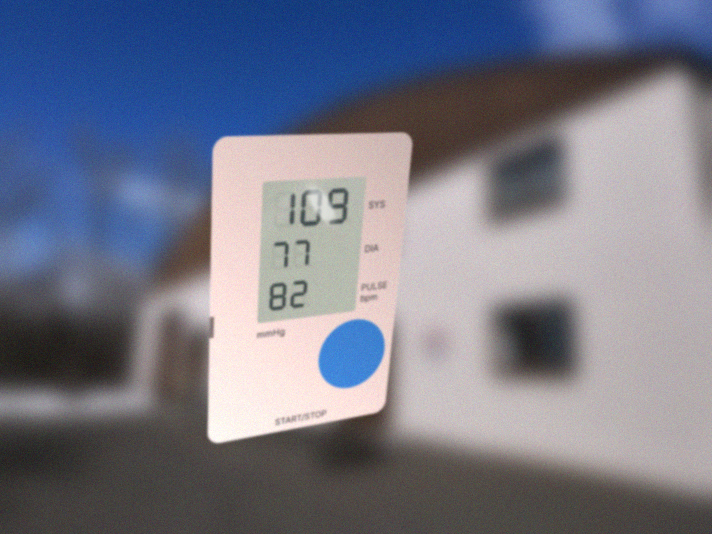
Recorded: 82,bpm
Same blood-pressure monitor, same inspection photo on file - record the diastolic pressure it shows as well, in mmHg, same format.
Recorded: 77,mmHg
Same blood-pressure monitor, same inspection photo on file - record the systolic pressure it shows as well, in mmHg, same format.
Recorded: 109,mmHg
